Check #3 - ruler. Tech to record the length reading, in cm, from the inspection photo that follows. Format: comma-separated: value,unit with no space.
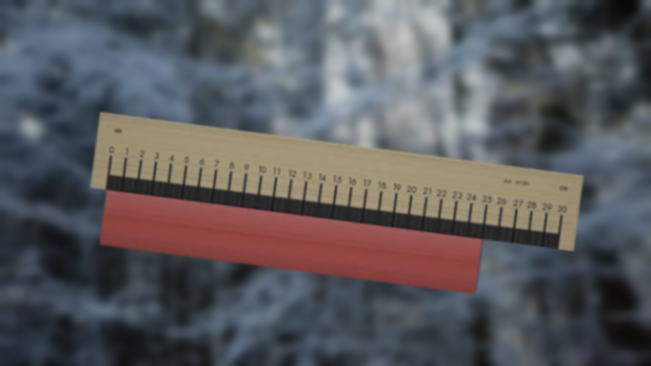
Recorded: 25,cm
